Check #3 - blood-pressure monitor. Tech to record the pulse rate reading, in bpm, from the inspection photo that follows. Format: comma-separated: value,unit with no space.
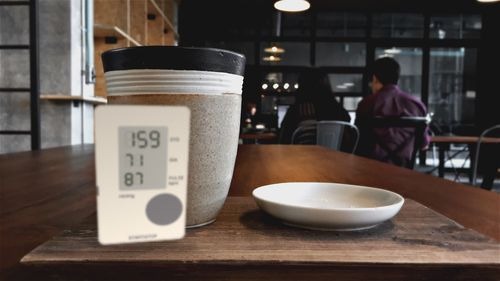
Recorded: 87,bpm
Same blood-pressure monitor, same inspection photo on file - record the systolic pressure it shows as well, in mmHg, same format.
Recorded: 159,mmHg
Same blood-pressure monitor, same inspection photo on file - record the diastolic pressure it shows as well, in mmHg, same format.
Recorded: 71,mmHg
